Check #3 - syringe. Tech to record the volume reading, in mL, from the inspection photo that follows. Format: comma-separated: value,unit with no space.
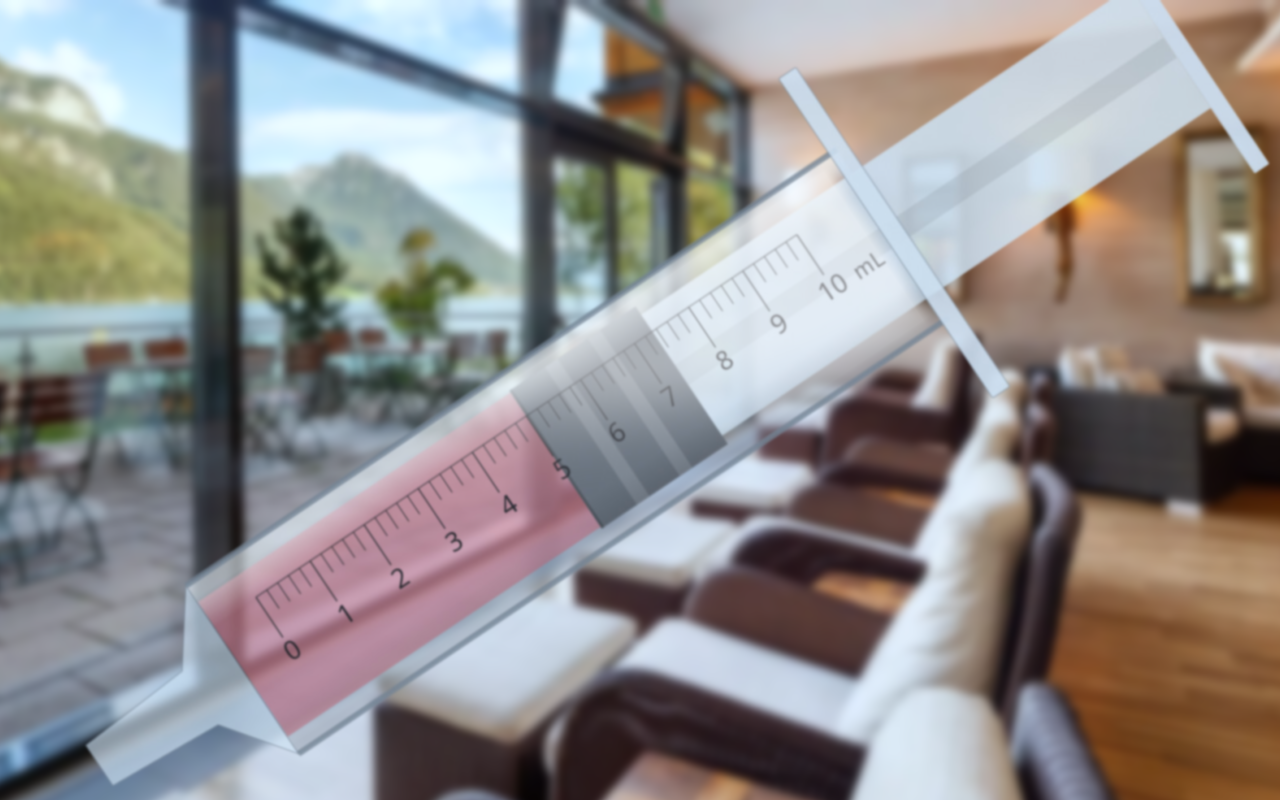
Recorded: 5,mL
